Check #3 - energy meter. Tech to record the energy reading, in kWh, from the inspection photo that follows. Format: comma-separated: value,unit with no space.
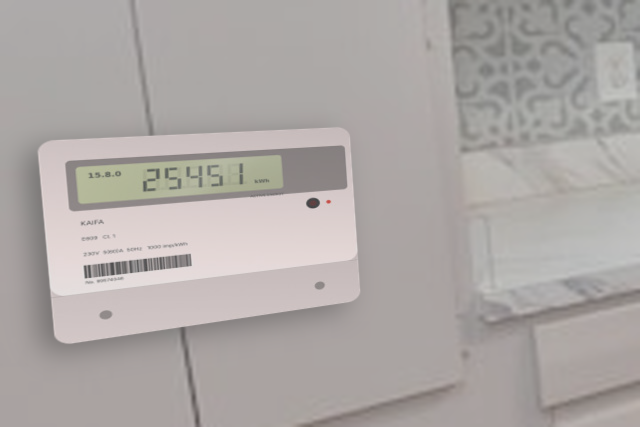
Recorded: 25451,kWh
